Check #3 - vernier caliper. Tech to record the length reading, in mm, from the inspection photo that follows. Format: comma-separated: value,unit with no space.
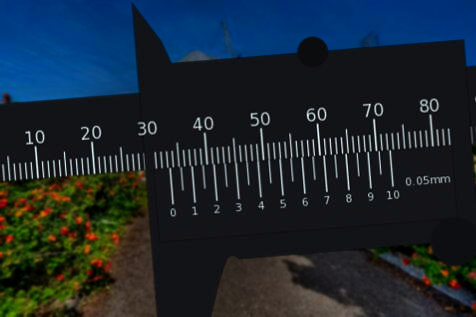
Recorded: 33.4,mm
